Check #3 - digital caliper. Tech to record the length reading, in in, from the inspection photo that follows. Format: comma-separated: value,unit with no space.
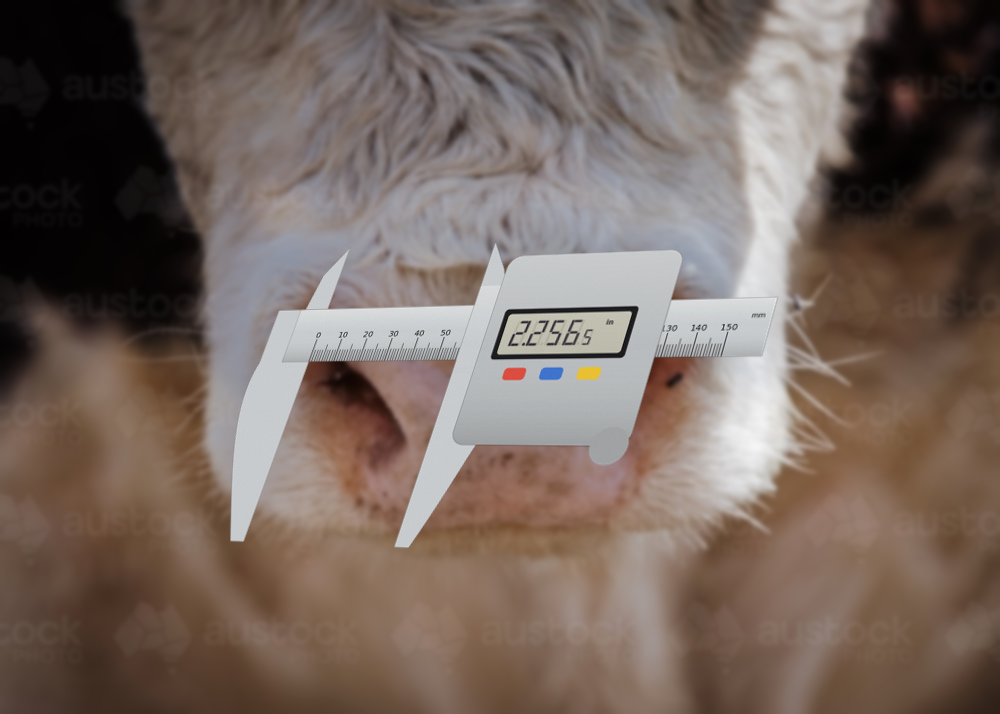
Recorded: 2.2565,in
